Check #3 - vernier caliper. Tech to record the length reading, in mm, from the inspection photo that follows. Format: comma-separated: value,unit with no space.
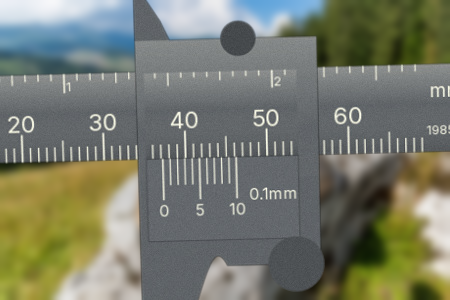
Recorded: 37.2,mm
